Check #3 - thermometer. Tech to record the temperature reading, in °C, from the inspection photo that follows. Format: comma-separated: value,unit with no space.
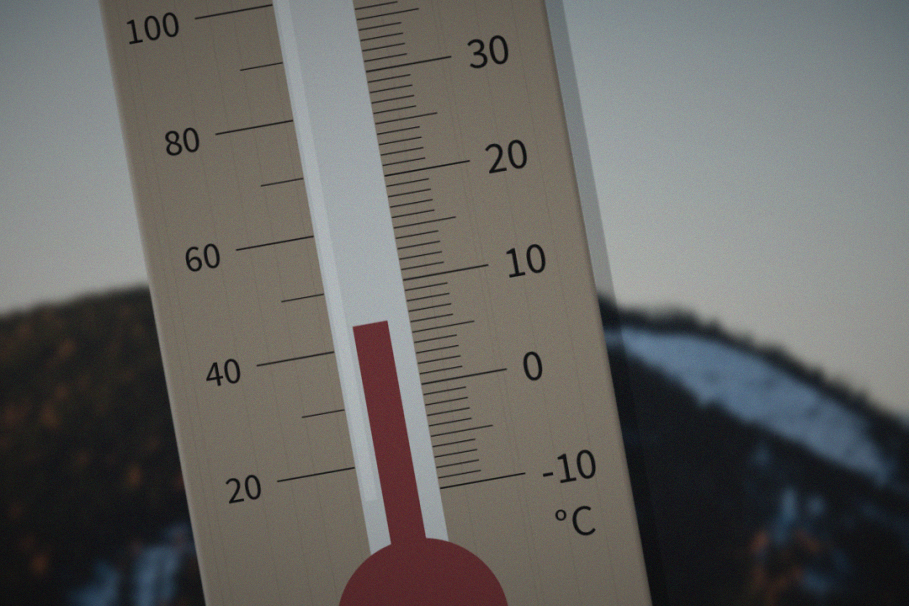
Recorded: 6.5,°C
